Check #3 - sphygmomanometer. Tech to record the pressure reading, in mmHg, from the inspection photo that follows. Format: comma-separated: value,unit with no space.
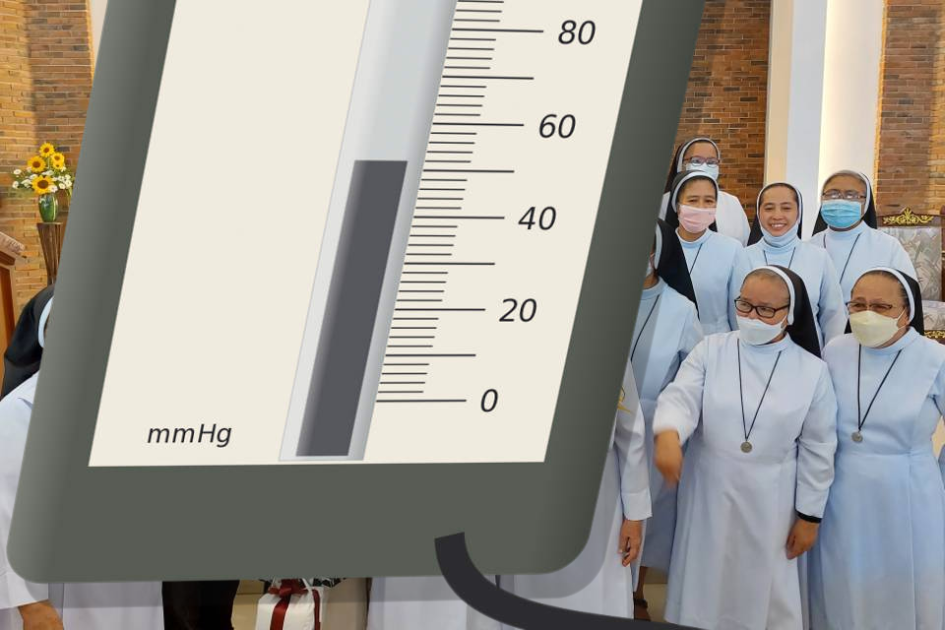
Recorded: 52,mmHg
